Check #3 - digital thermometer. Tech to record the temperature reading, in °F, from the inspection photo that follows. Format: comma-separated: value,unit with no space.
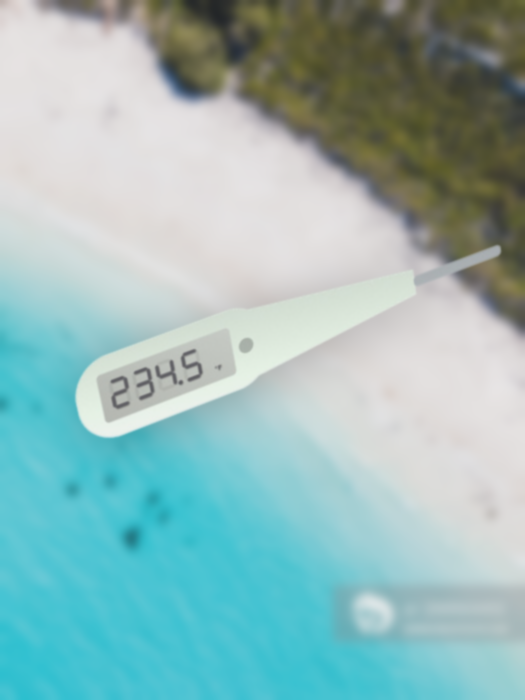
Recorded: 234.5,°F
